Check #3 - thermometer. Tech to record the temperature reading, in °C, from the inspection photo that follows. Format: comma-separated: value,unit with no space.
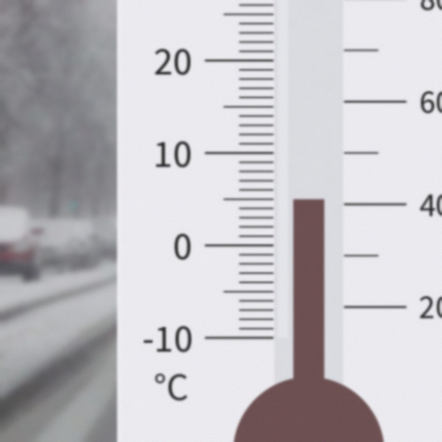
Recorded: 5,°C
